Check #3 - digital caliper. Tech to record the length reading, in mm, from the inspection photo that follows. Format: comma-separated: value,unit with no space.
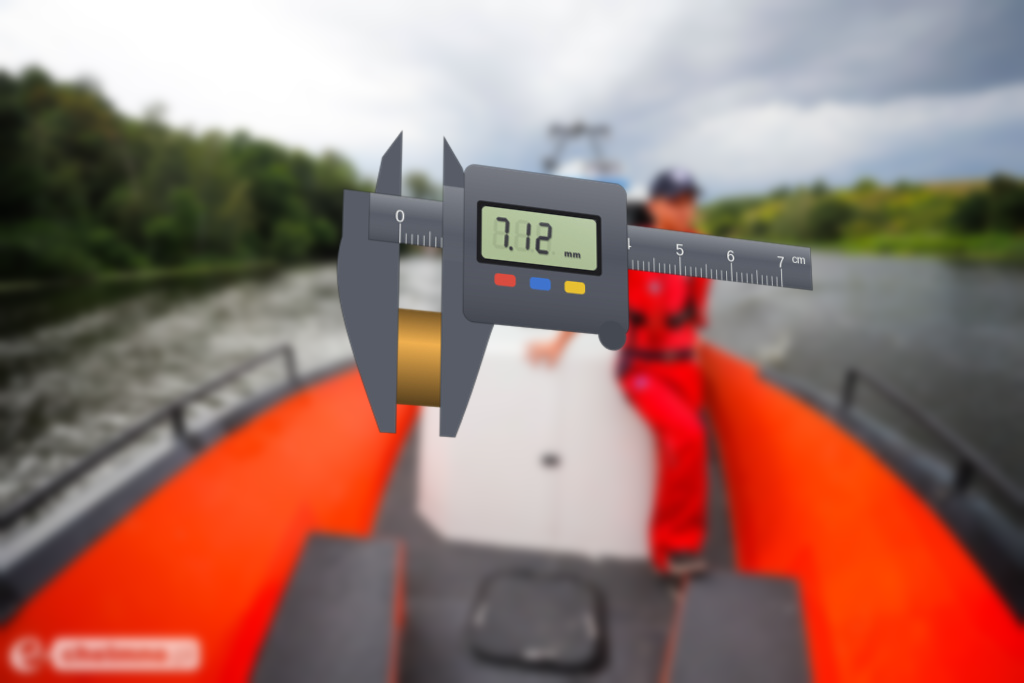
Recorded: 7.12,mm
